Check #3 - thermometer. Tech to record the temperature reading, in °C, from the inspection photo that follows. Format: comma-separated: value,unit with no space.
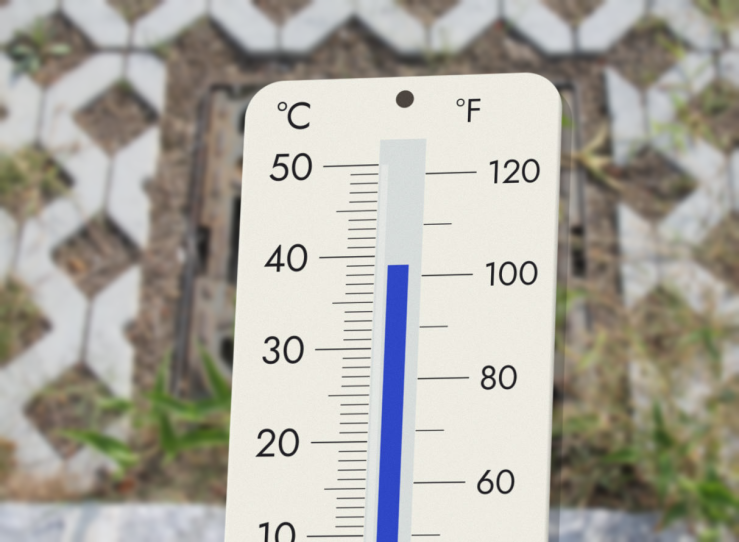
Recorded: 39,°C
